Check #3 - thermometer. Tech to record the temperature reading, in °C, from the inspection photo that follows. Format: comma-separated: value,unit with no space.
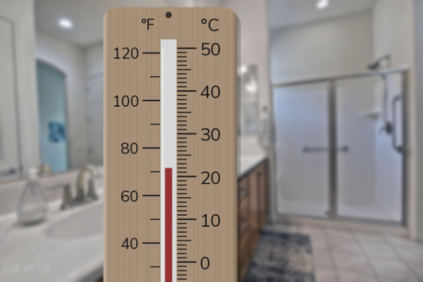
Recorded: 22,°C
